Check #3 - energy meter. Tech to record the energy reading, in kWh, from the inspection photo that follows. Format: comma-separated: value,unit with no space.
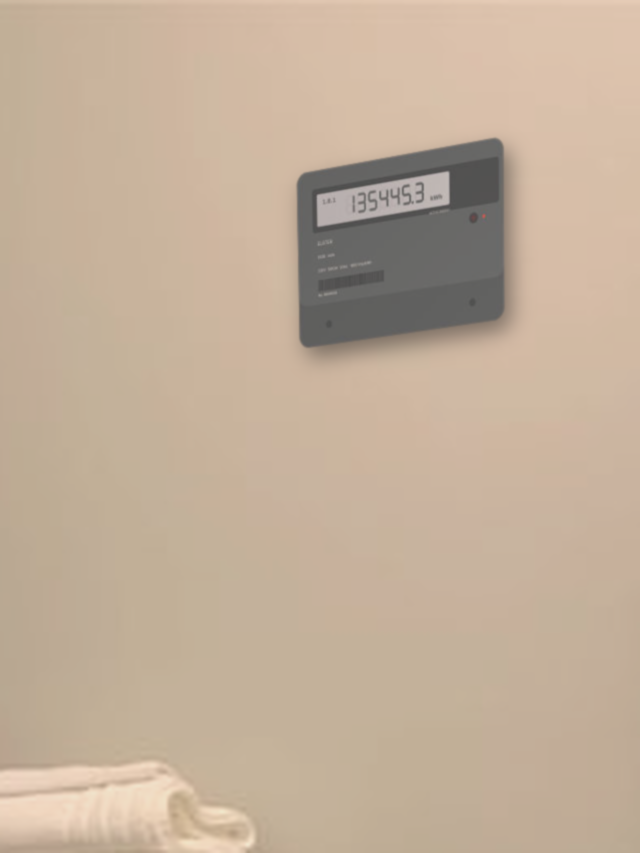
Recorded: 135445.3,kWh
